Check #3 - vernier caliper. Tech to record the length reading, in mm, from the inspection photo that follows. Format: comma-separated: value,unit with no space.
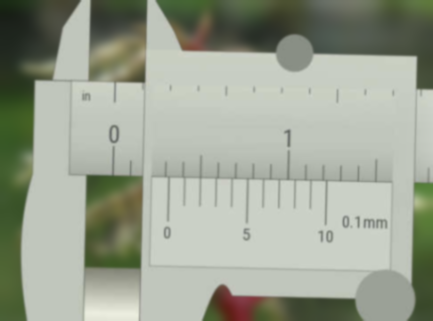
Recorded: 3.2,mm
